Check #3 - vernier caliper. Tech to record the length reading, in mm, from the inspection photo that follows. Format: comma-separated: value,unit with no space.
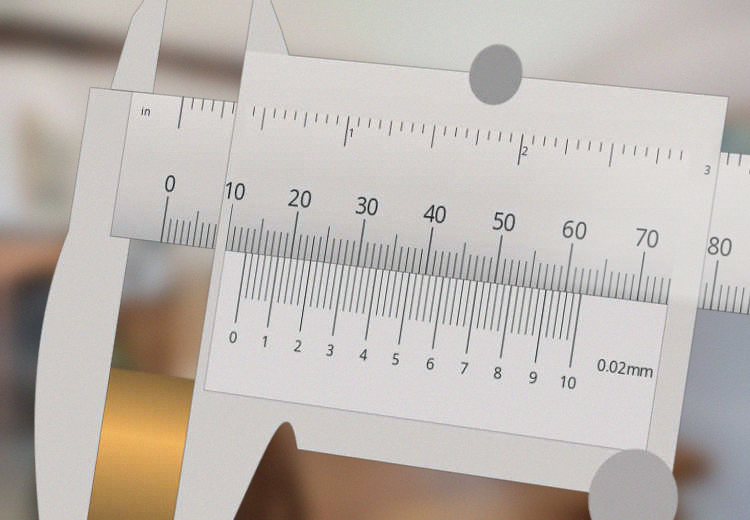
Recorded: 13.2,mm
